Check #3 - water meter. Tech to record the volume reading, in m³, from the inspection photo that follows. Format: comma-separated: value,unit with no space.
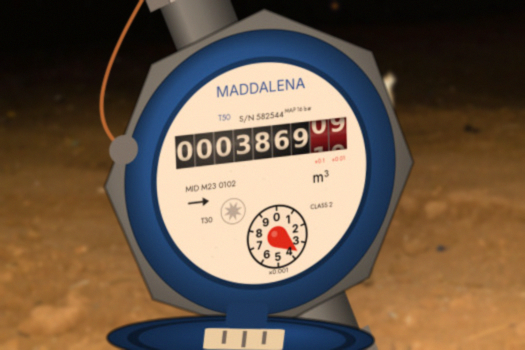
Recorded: 3869.093,m³
